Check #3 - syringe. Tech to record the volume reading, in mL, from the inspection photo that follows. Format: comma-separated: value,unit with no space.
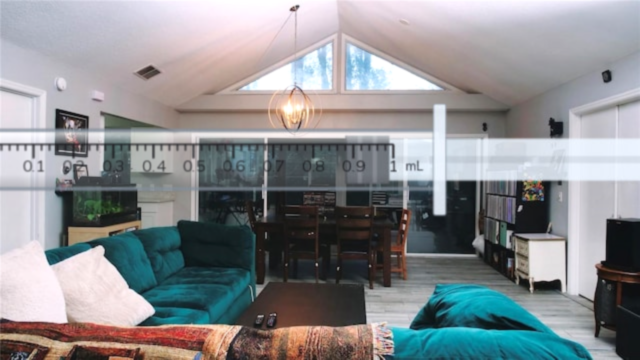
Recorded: 0.88,mL
